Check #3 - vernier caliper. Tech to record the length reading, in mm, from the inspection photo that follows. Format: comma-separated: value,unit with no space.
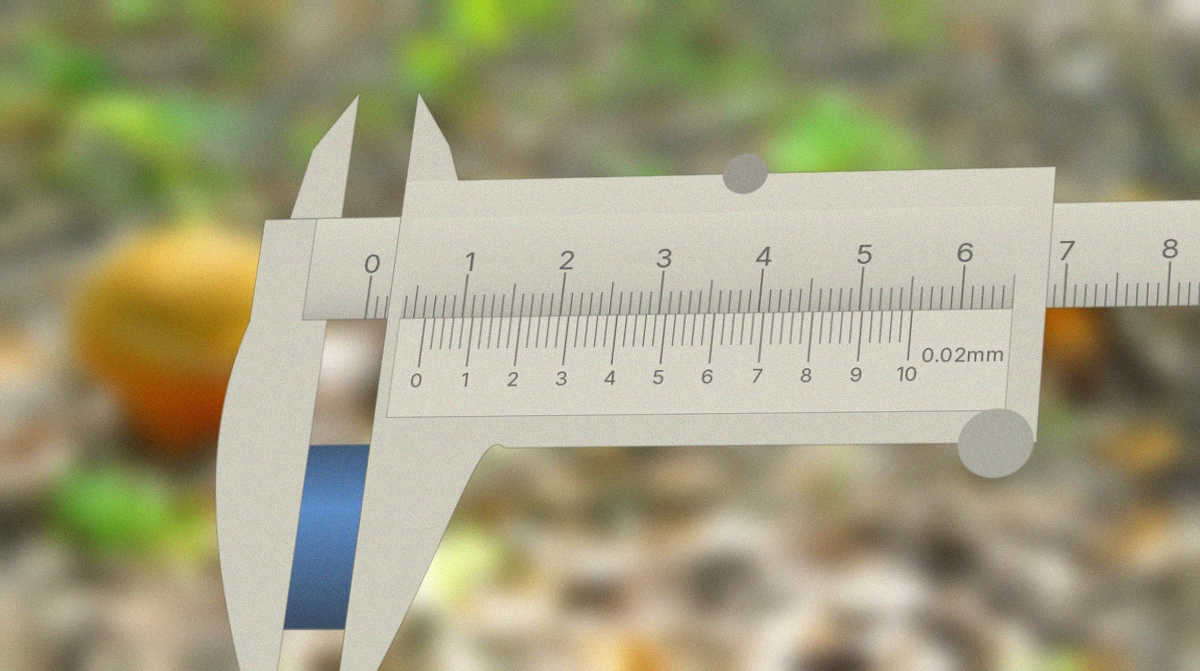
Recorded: 6.2,mm
